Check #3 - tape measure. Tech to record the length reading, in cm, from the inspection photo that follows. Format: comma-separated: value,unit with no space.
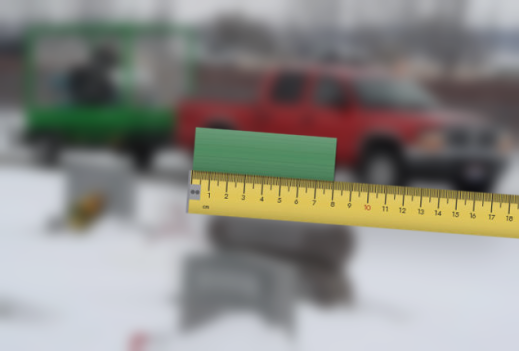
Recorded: 8,cm
